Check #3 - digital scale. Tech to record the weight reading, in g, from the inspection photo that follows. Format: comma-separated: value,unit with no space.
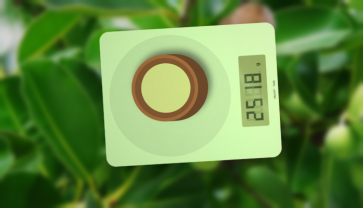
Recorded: 2518,g
